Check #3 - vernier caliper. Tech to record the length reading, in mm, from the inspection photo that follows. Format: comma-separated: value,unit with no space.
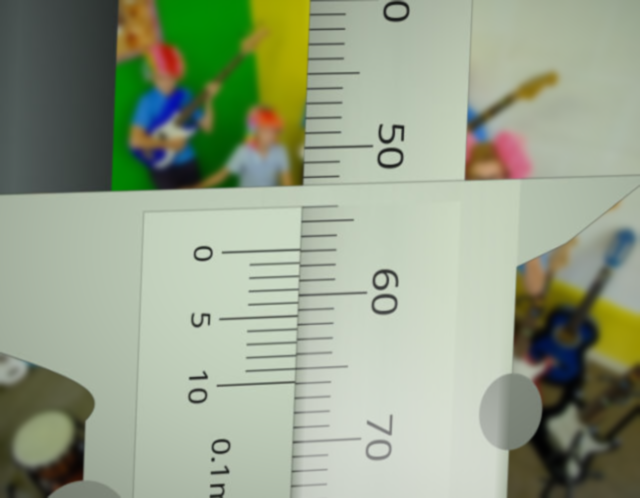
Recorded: 56.9,mm
